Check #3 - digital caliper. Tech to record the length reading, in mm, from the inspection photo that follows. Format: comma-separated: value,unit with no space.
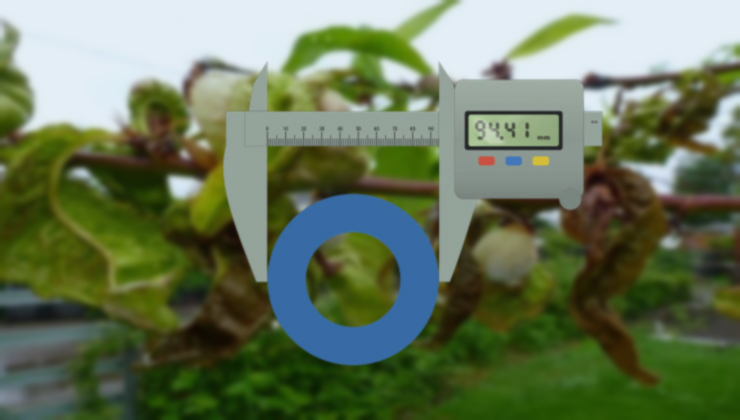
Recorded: 94.41,mm
